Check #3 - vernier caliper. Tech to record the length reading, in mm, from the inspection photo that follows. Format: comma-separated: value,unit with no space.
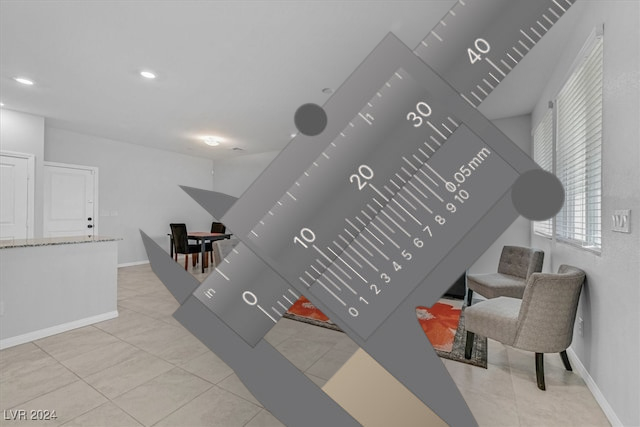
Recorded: 7.2,mm
